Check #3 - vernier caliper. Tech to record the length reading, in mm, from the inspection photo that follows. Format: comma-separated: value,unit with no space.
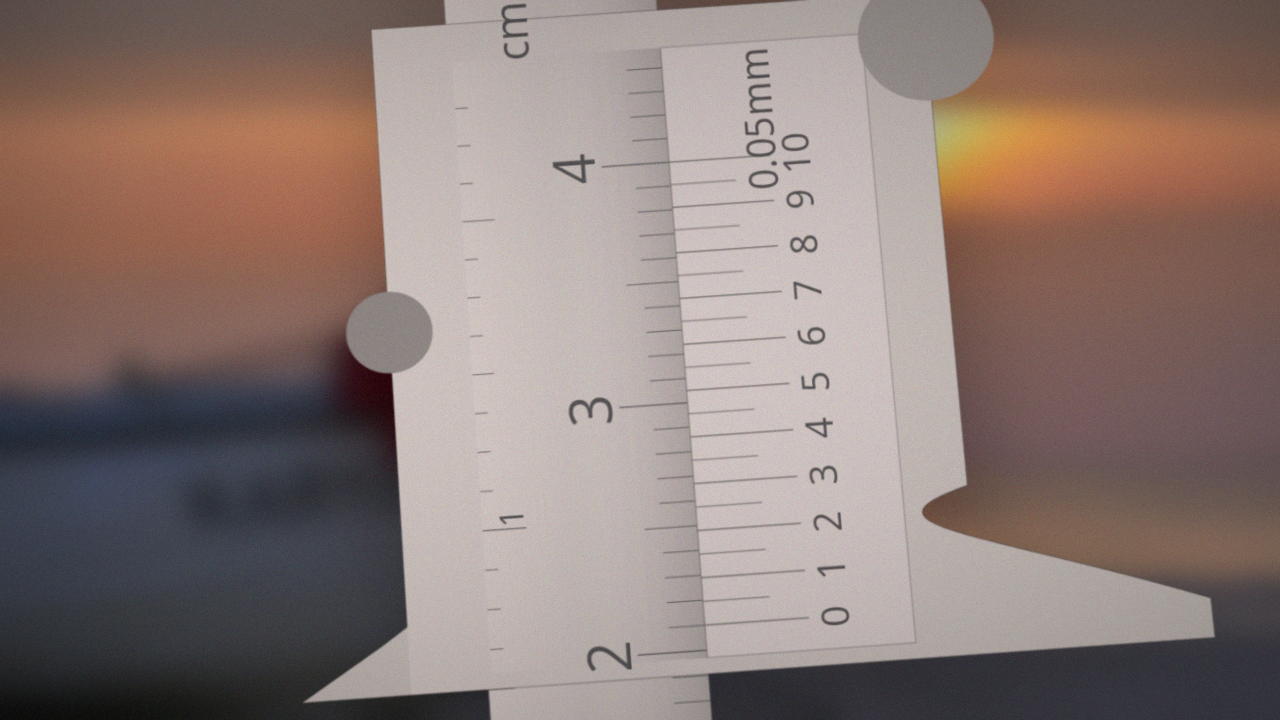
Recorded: 21.0,mm
